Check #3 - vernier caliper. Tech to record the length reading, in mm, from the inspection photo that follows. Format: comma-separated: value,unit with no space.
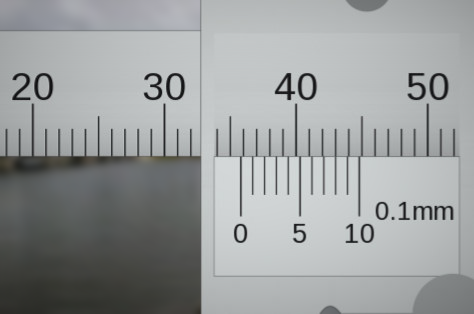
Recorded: 35.8,mm
